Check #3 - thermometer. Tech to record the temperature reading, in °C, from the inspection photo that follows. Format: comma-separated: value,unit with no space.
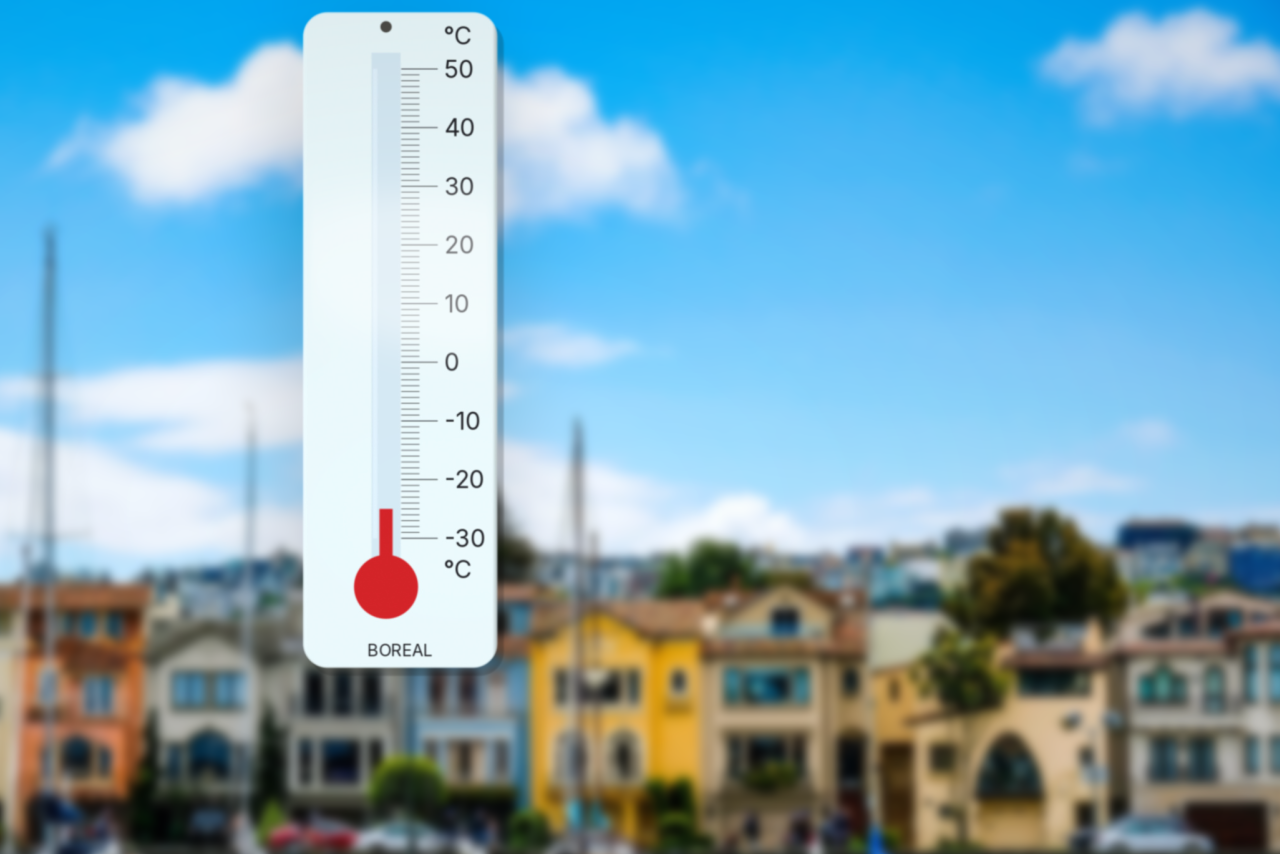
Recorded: -25,°C
